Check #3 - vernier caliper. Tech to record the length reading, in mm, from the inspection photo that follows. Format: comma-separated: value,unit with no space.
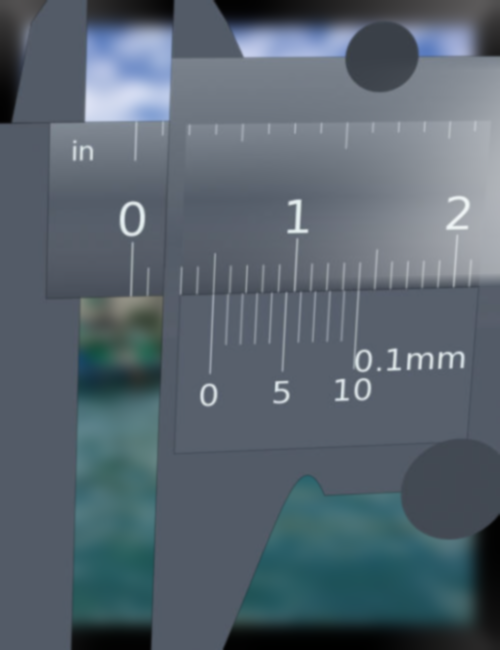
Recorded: 5.0,mm
